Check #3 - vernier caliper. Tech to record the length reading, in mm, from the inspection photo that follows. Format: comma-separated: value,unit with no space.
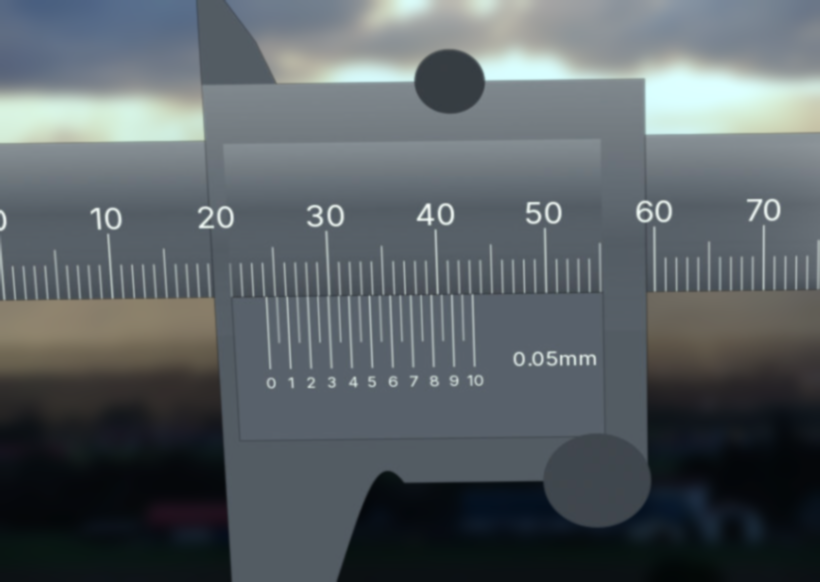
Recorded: 24.2,mm
